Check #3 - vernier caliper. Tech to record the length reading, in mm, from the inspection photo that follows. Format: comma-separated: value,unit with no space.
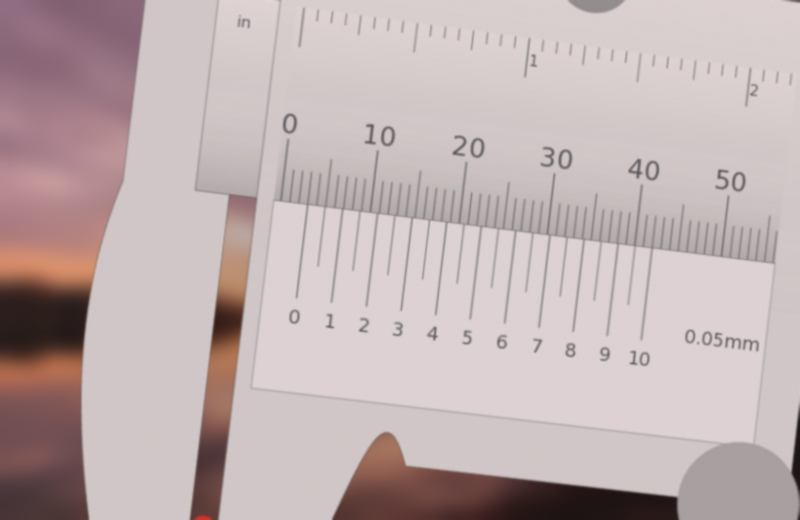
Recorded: 3.0,mm
